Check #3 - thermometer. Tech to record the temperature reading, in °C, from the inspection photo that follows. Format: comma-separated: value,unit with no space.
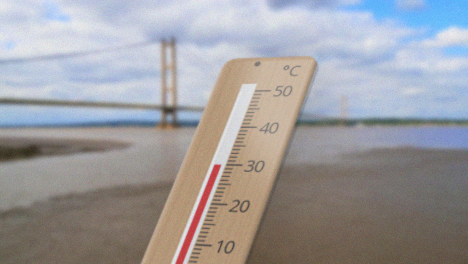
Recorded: 30,°C
